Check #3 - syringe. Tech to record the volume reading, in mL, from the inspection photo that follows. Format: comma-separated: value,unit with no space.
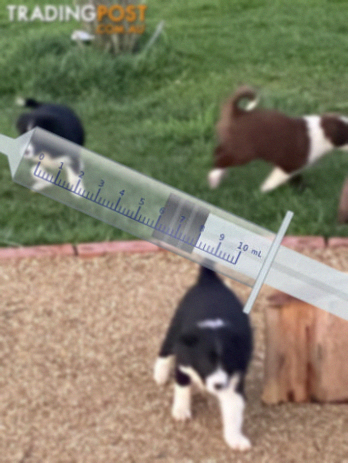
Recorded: 6,mL
